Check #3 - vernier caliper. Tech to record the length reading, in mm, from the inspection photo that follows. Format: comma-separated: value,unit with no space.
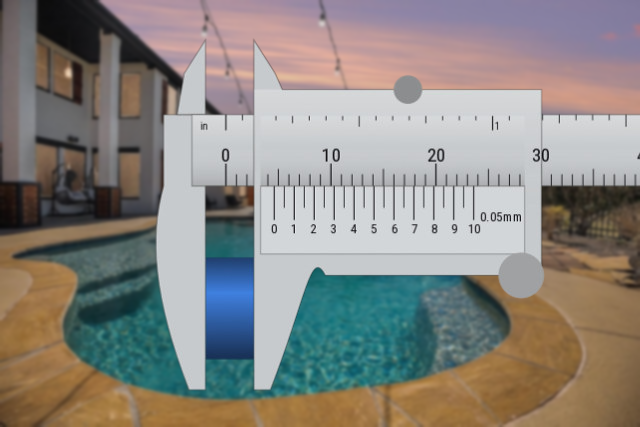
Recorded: 4.6,mm
